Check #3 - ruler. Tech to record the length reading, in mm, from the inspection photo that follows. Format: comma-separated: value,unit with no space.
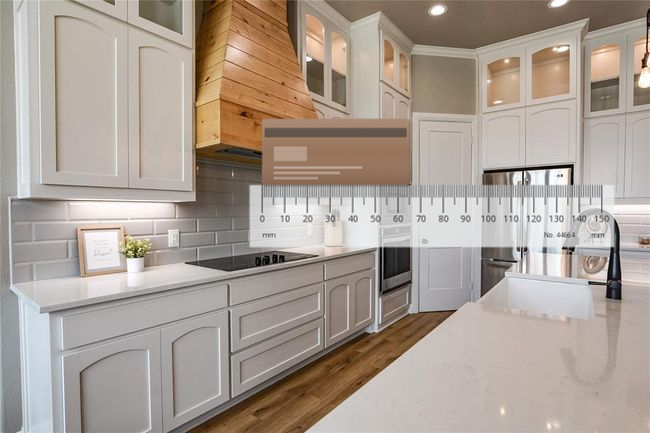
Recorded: 65,mm
